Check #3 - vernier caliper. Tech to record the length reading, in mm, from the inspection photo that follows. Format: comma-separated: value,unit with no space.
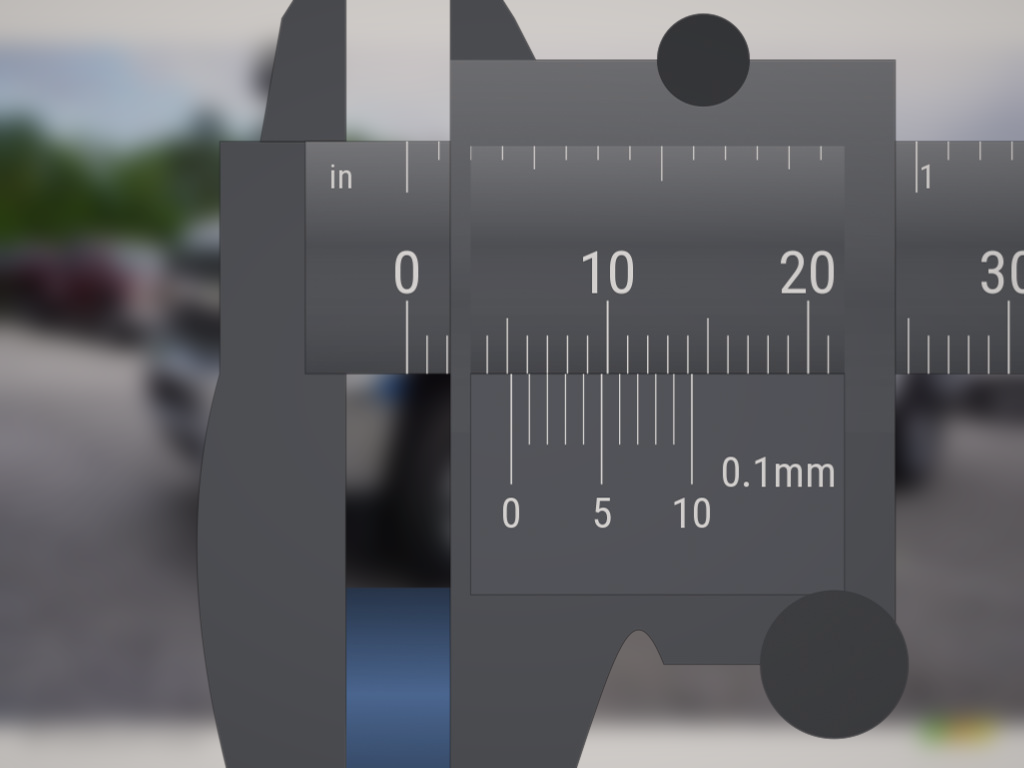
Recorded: 5.2,mm
